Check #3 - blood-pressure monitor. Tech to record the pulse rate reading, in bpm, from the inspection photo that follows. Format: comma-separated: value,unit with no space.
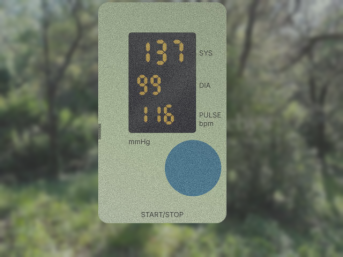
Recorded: 116,bpm
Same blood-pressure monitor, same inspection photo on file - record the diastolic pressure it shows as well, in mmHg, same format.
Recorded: 99,mmHg
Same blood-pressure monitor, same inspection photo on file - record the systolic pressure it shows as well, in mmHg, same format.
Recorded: 137,mmHg
